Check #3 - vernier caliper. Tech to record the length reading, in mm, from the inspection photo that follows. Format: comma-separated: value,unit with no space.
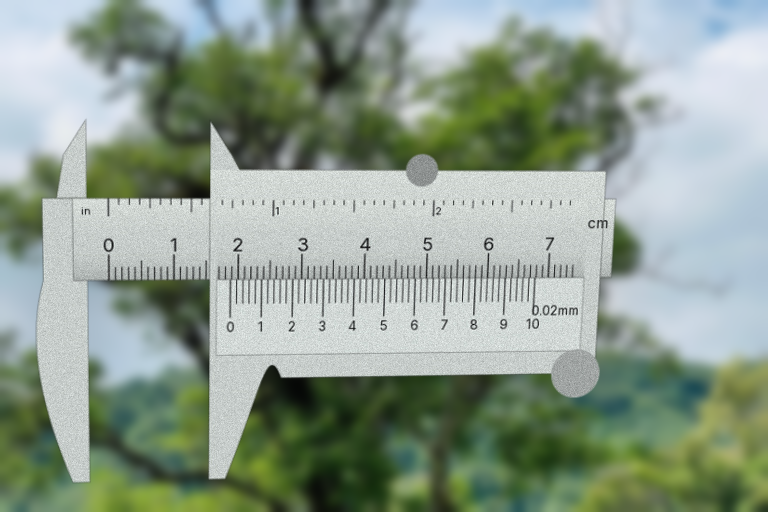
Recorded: 18.8,mm
